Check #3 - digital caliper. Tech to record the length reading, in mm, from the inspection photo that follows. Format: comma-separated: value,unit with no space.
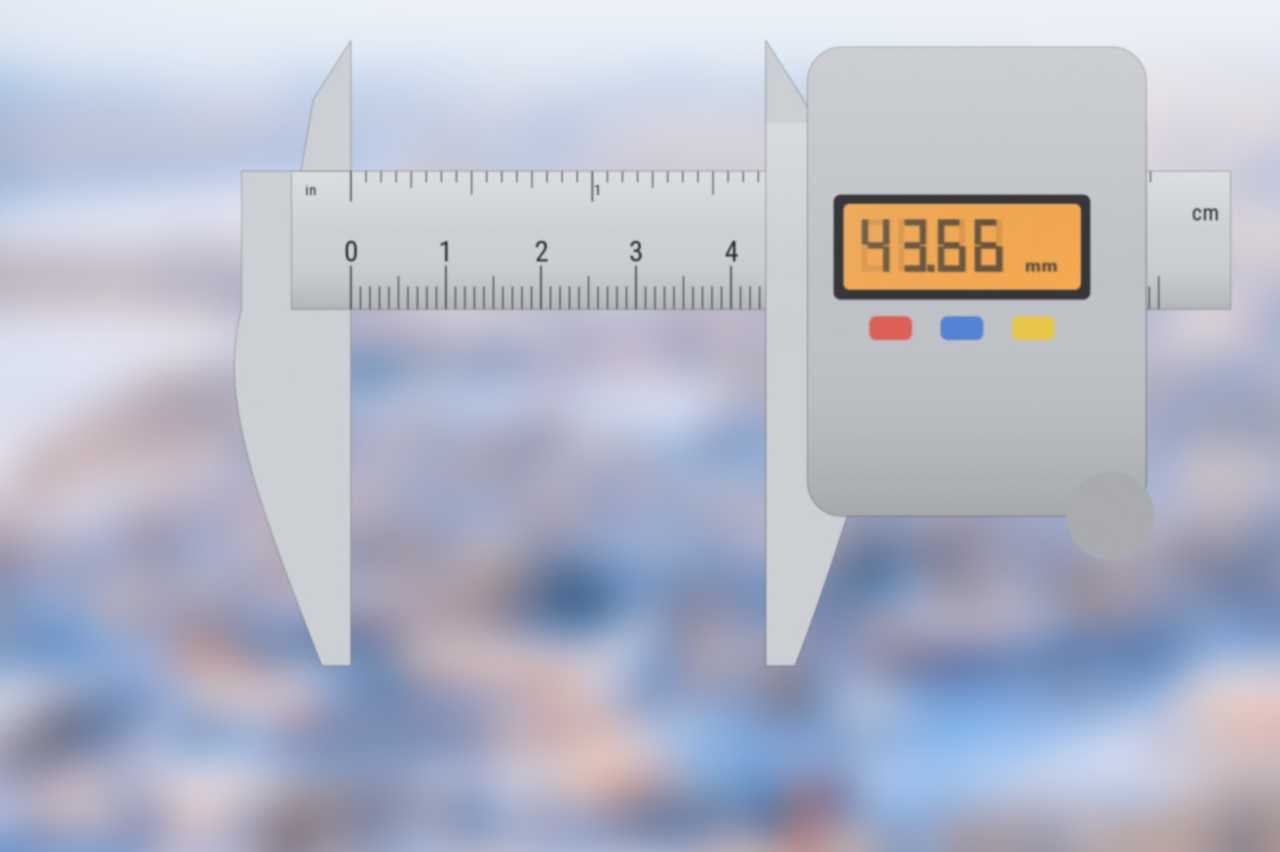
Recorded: 43.66,mm
